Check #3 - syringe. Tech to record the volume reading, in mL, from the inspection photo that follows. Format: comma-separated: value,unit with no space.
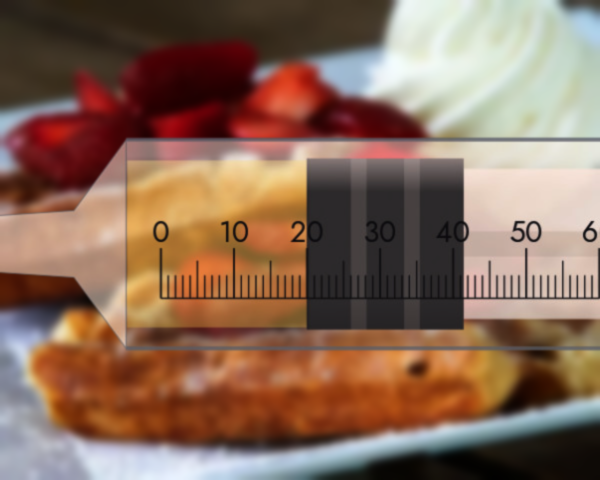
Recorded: 20,mL
